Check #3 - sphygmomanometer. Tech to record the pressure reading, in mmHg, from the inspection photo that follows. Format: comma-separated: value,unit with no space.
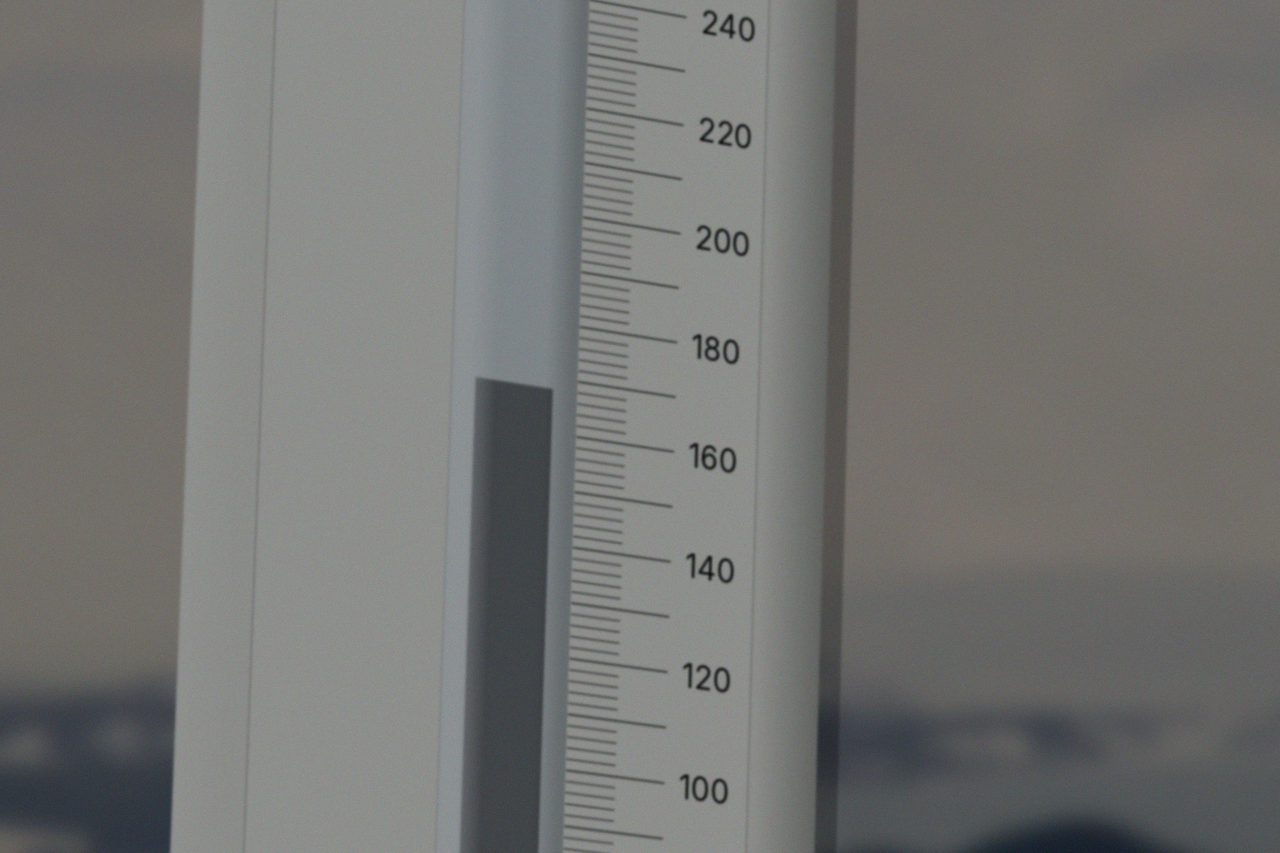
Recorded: 168,mmHg
